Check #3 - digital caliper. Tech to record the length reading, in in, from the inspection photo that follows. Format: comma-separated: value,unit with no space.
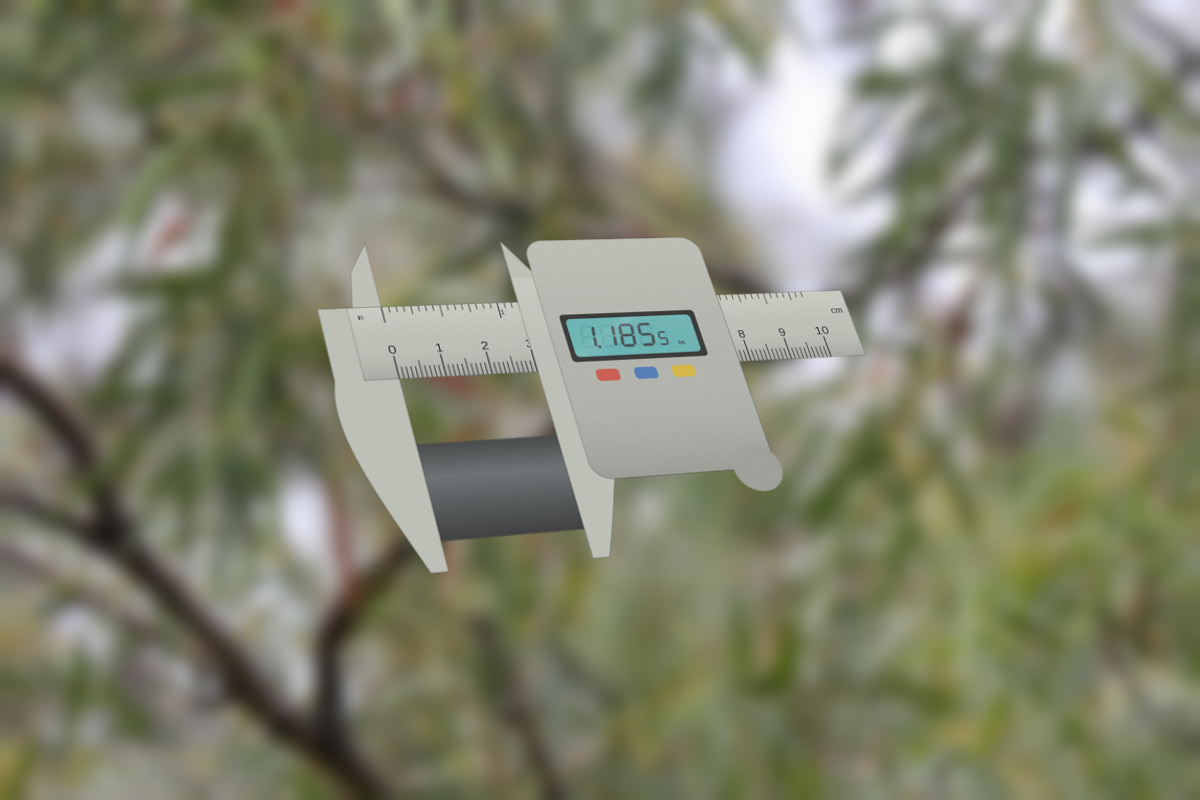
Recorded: 1.1855,in
